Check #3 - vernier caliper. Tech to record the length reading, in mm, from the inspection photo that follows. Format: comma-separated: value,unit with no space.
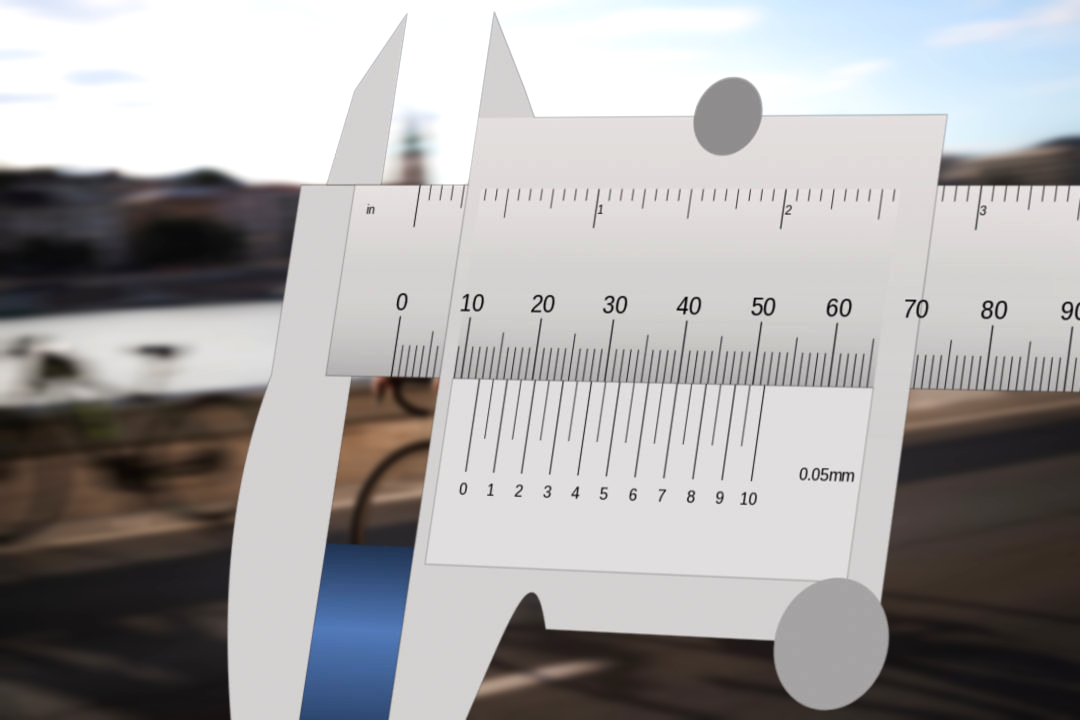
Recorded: 12.6,mm
